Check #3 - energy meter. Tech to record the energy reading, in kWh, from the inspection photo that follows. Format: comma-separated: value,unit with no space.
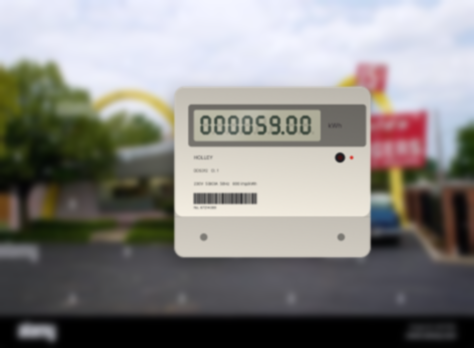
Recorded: 59.00,kWh
